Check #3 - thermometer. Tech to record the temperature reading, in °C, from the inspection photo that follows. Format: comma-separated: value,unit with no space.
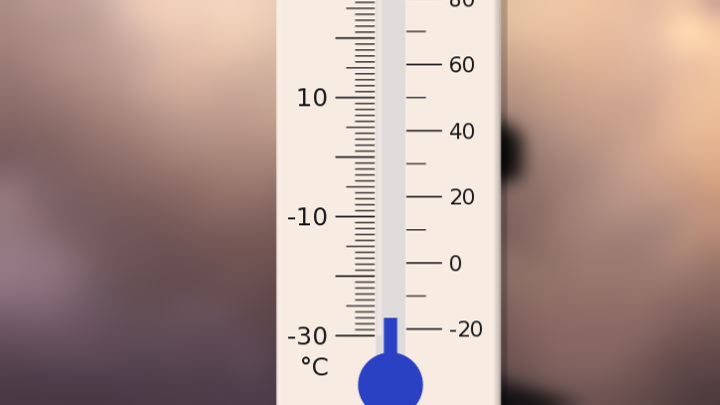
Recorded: -27,°C
